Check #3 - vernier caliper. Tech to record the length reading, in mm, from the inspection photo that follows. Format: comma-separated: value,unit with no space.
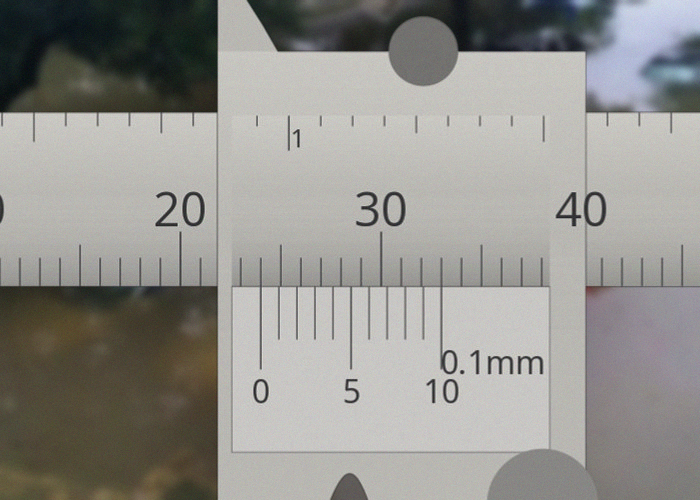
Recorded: 24.0,mm
